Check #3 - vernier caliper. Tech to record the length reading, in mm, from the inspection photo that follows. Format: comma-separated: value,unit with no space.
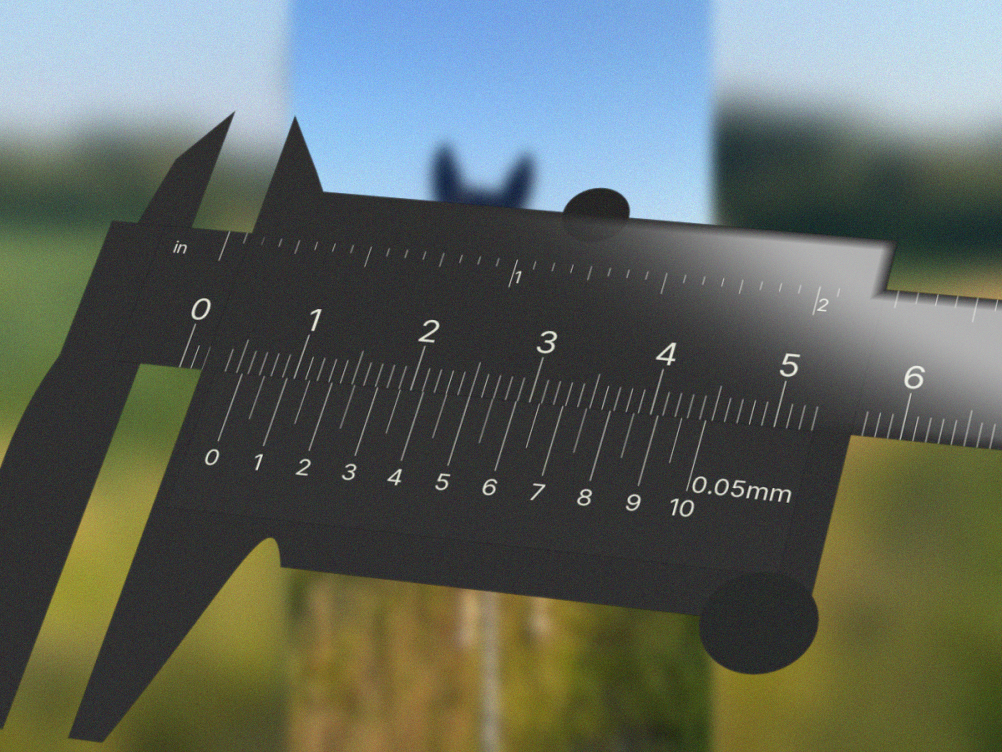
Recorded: 5.5,mm
